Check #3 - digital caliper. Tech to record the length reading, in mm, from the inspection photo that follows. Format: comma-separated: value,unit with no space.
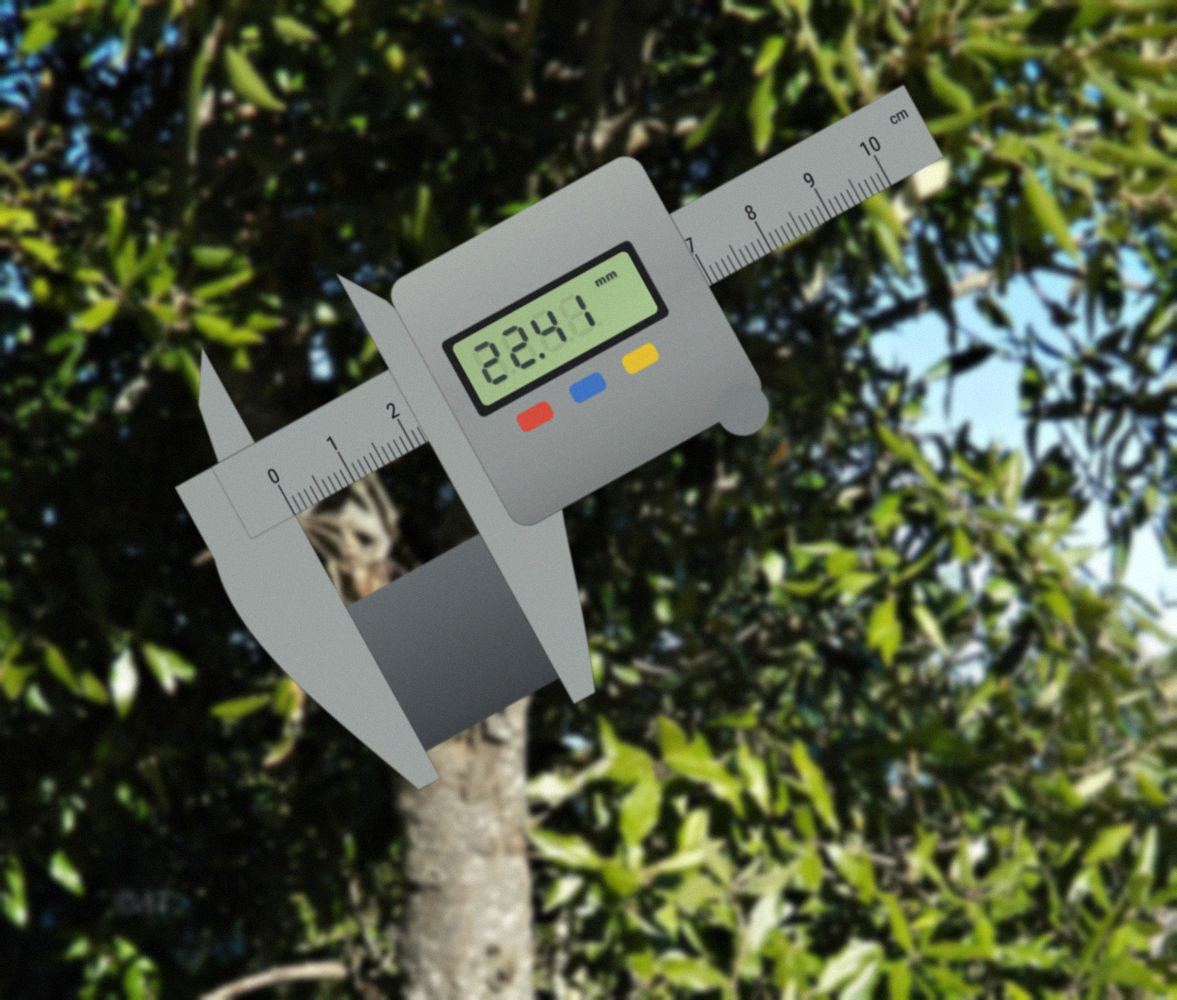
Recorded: 22.41,mm
